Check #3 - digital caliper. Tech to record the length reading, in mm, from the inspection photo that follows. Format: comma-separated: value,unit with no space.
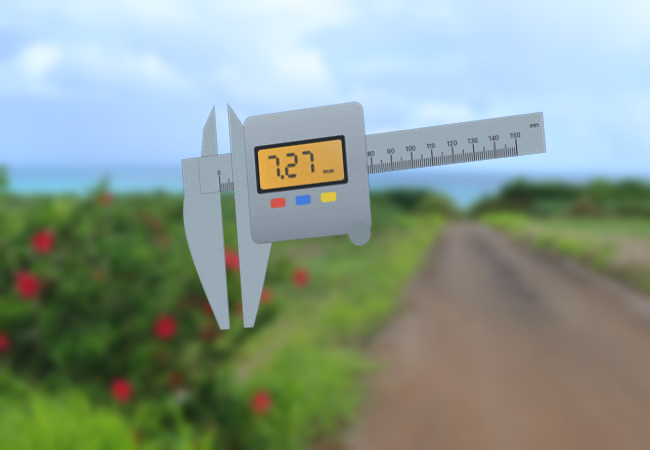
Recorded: 7.27,mm
